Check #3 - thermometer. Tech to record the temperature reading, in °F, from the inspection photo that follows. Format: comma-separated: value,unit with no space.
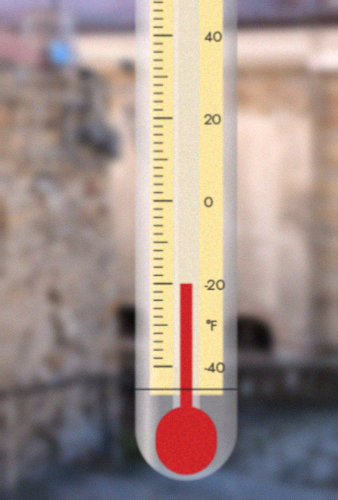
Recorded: -20,°F
